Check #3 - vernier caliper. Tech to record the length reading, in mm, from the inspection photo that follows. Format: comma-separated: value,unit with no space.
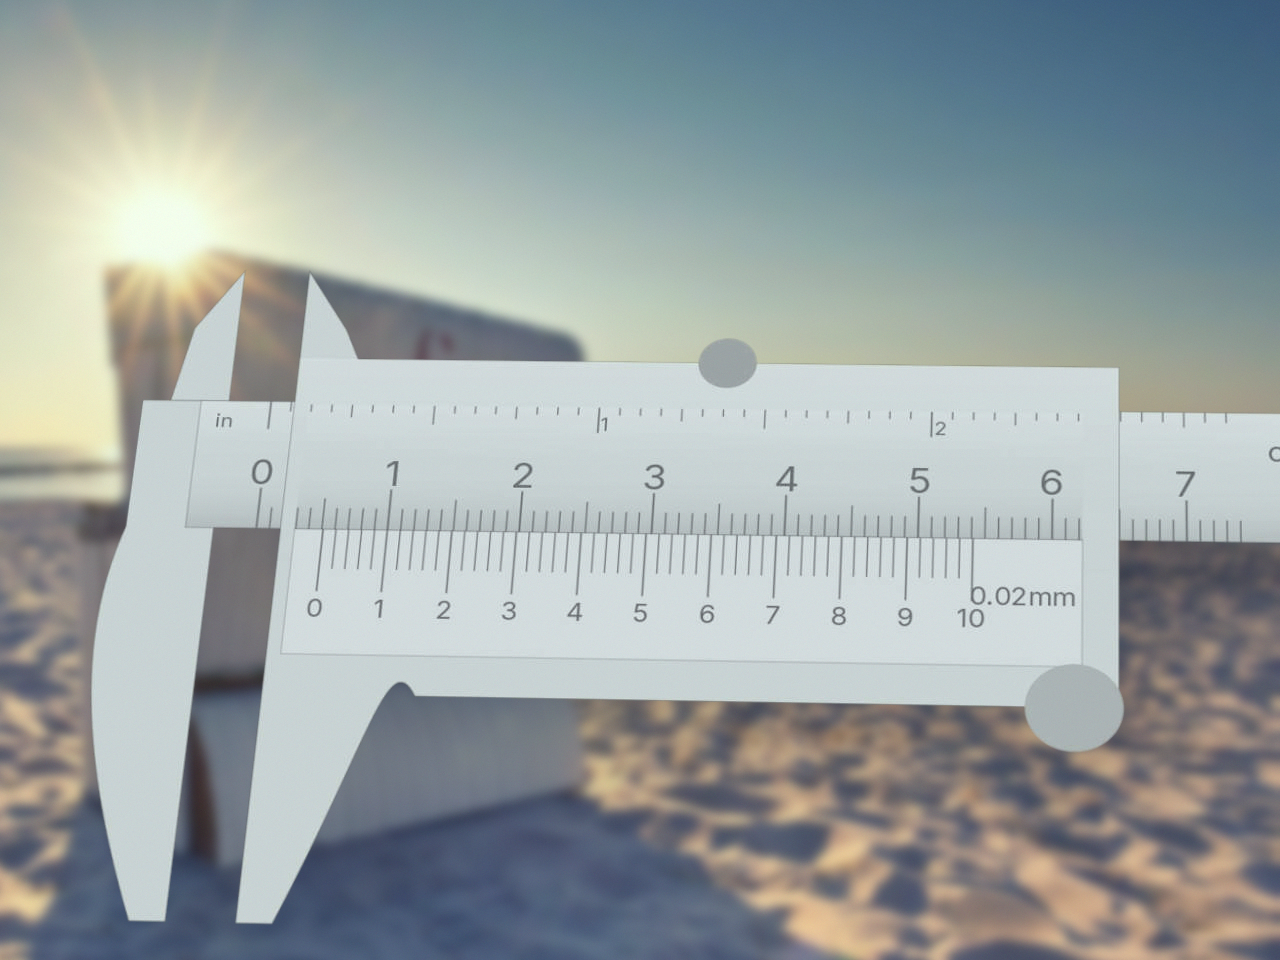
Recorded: 5.1,mm
